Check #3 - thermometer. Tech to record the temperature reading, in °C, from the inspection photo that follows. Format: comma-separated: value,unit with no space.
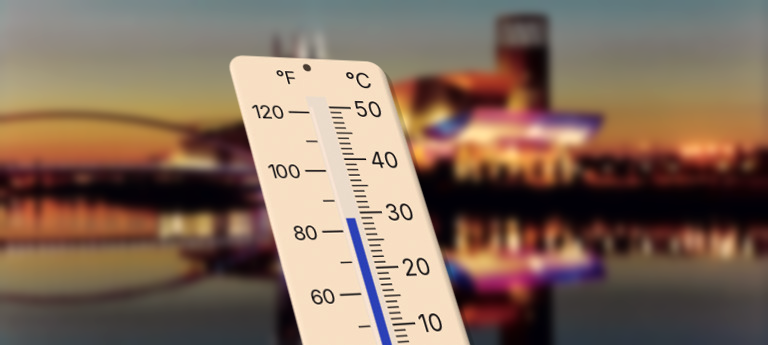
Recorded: 29,°C
